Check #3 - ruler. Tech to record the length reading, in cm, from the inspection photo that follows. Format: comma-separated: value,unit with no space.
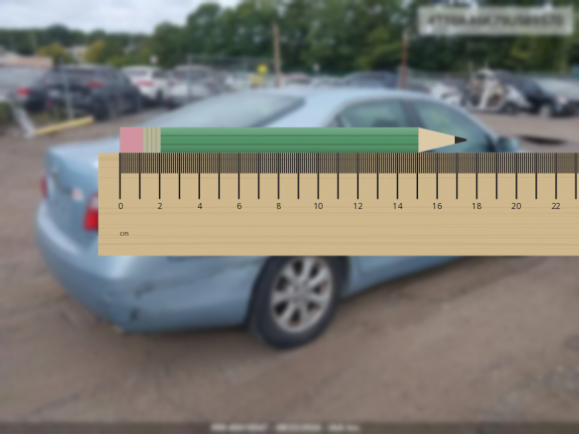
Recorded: 17.5,cm
